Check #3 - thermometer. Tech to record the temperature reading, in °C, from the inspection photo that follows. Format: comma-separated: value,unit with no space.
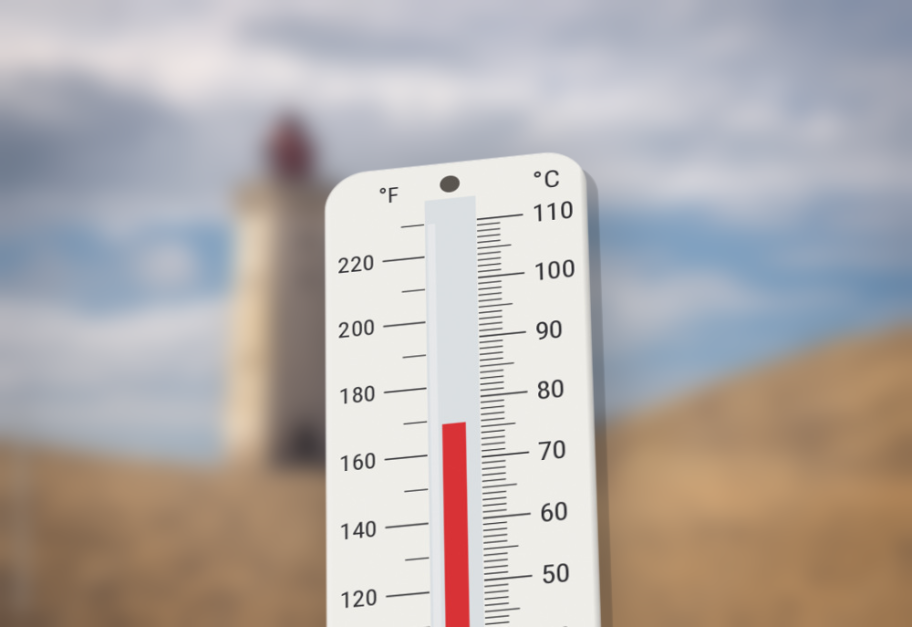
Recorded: 76,°C
